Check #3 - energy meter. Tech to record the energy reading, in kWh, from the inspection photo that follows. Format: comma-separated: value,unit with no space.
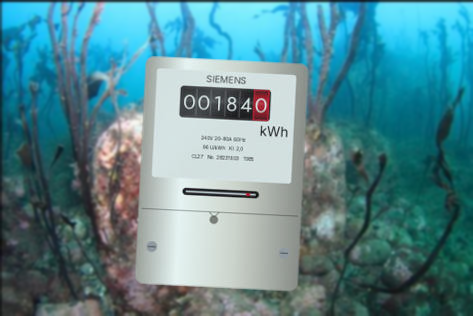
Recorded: 184.0,kWh
